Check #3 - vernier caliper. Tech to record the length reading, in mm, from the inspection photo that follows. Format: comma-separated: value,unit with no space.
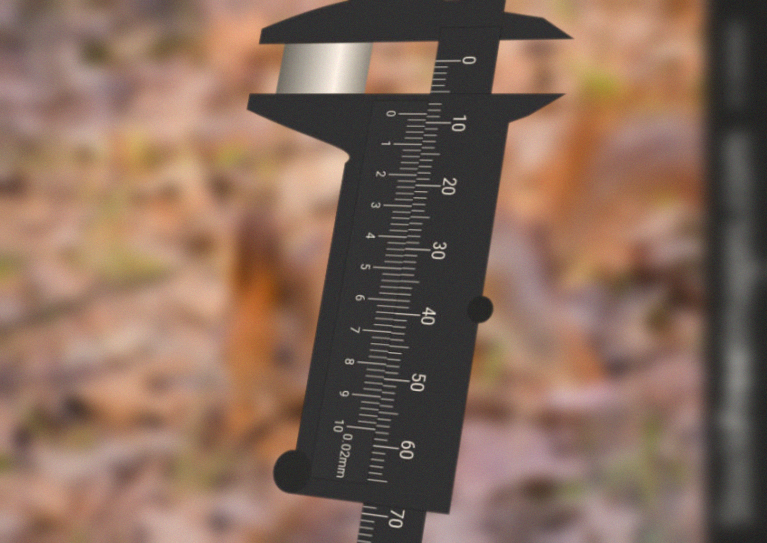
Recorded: 8.6,mm
